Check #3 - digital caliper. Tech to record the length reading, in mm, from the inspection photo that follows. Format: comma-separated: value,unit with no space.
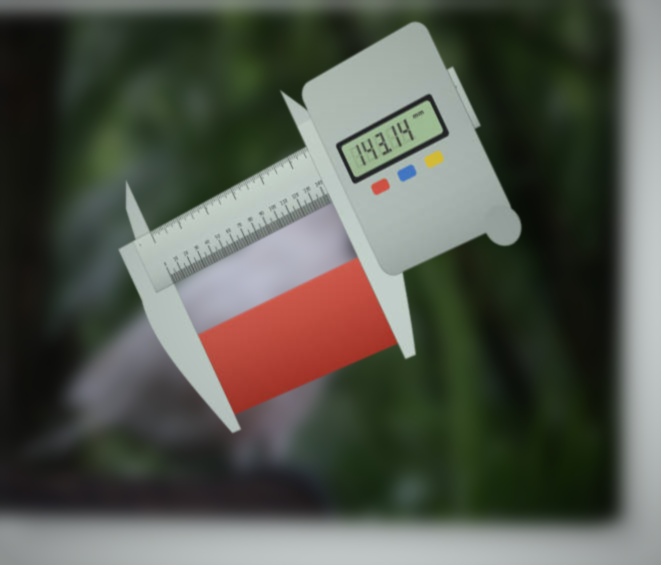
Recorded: 143.14,mm
